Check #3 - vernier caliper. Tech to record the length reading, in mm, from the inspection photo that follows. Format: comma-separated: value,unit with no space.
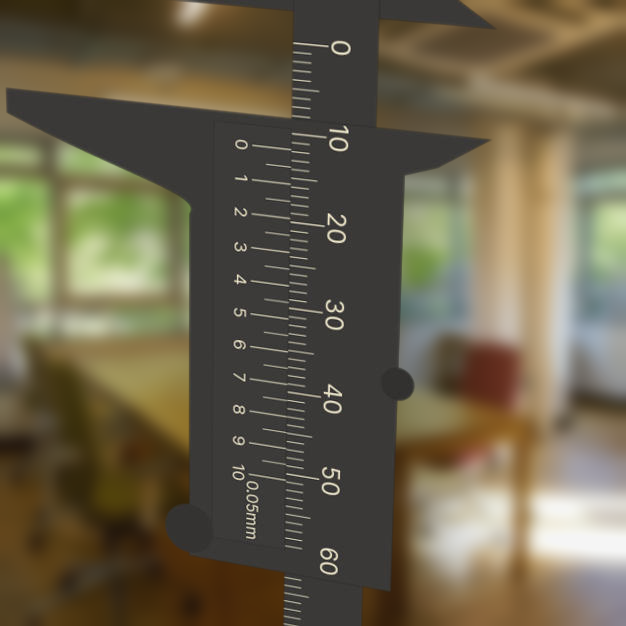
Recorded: 11.8,mm
